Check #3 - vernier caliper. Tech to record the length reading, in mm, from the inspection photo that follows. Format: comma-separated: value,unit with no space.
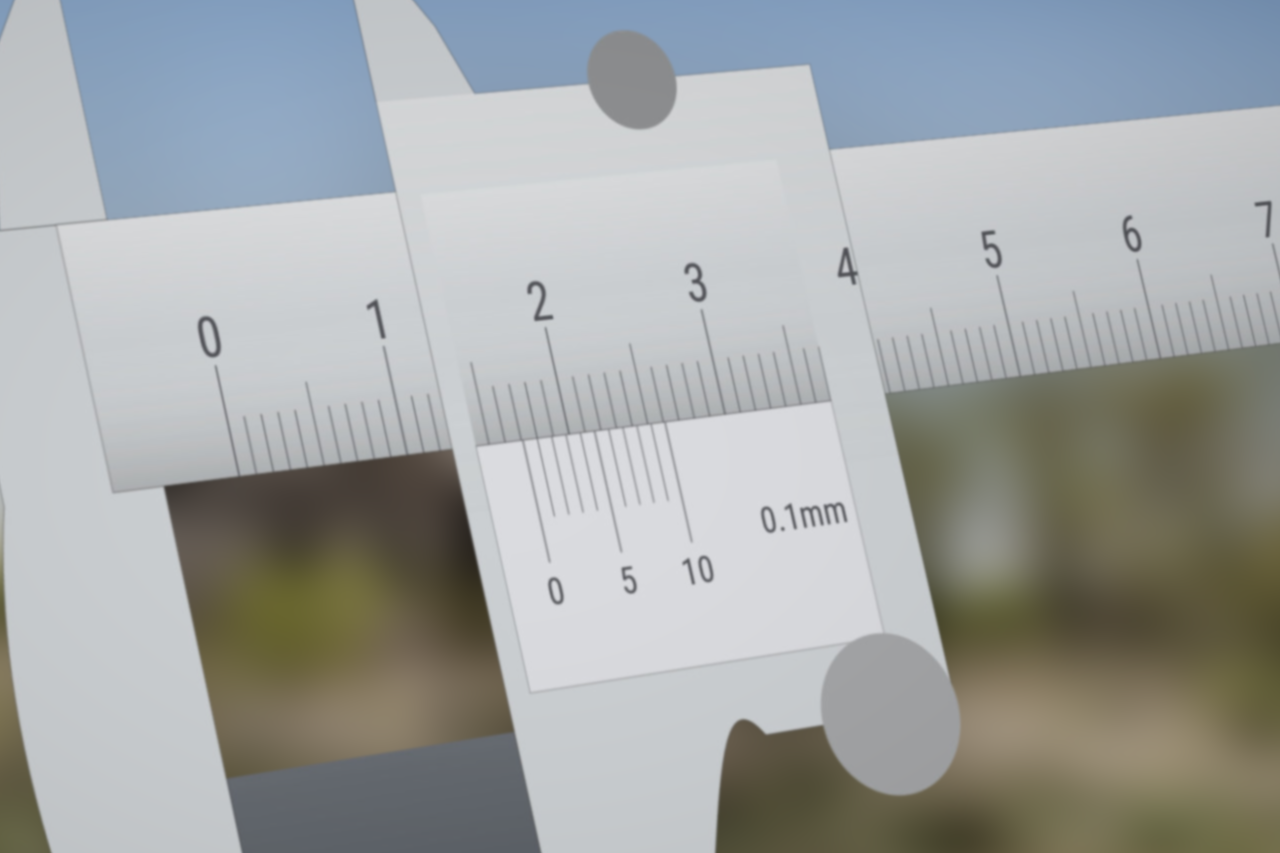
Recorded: 17.1,mm
